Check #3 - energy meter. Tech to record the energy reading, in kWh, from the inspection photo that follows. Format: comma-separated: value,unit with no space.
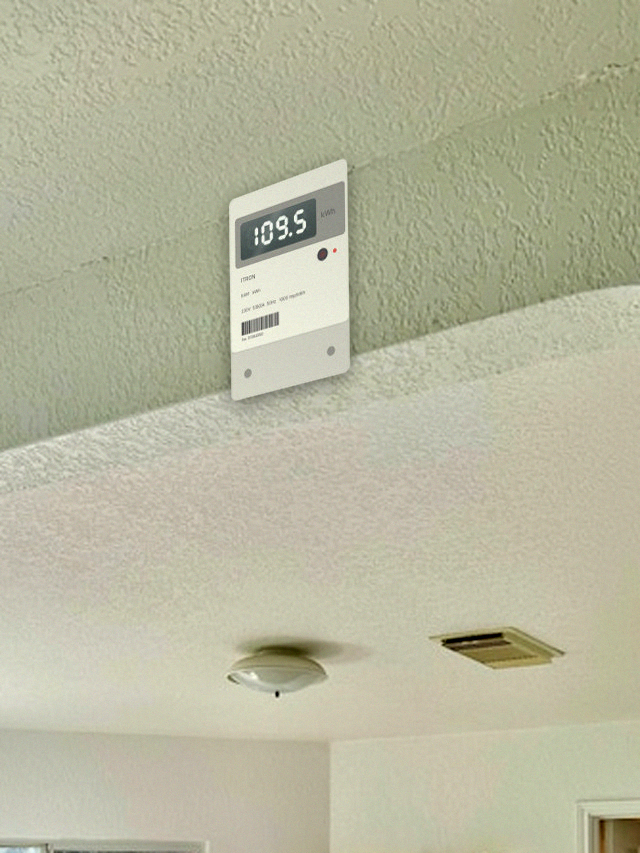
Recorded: 109.5,kWh
